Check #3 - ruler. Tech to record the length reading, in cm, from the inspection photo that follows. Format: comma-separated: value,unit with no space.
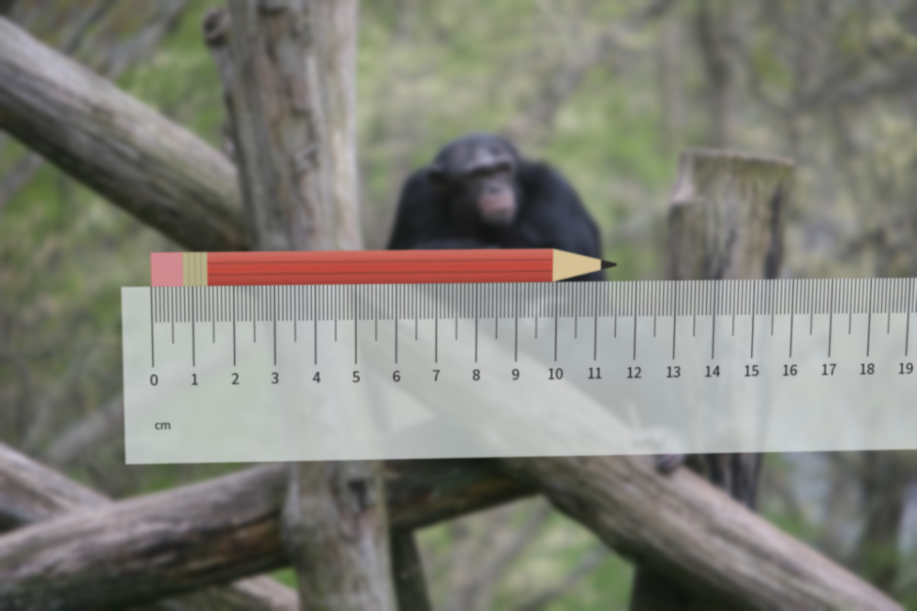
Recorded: 11.5,cm
